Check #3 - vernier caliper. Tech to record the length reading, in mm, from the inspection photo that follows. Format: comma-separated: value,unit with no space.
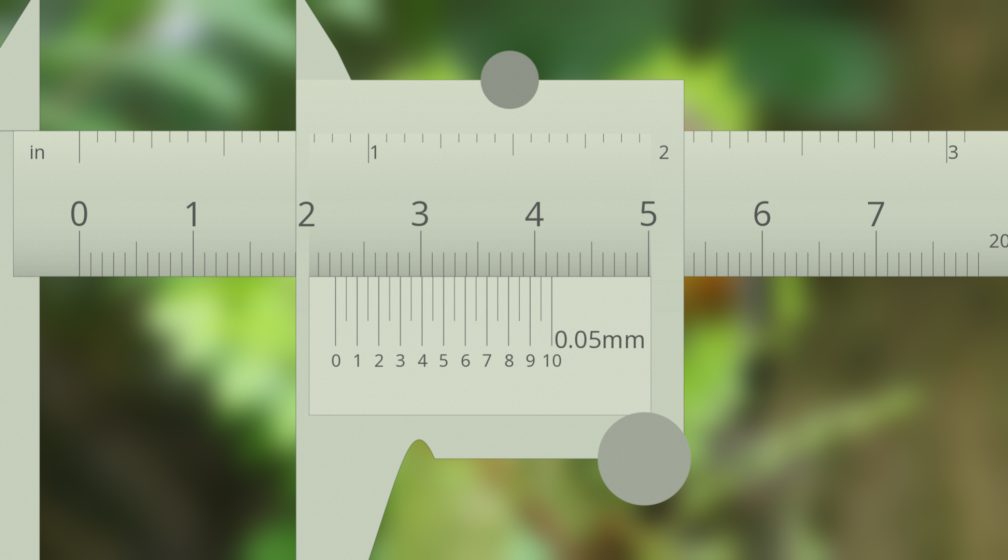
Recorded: 22.5,mm
